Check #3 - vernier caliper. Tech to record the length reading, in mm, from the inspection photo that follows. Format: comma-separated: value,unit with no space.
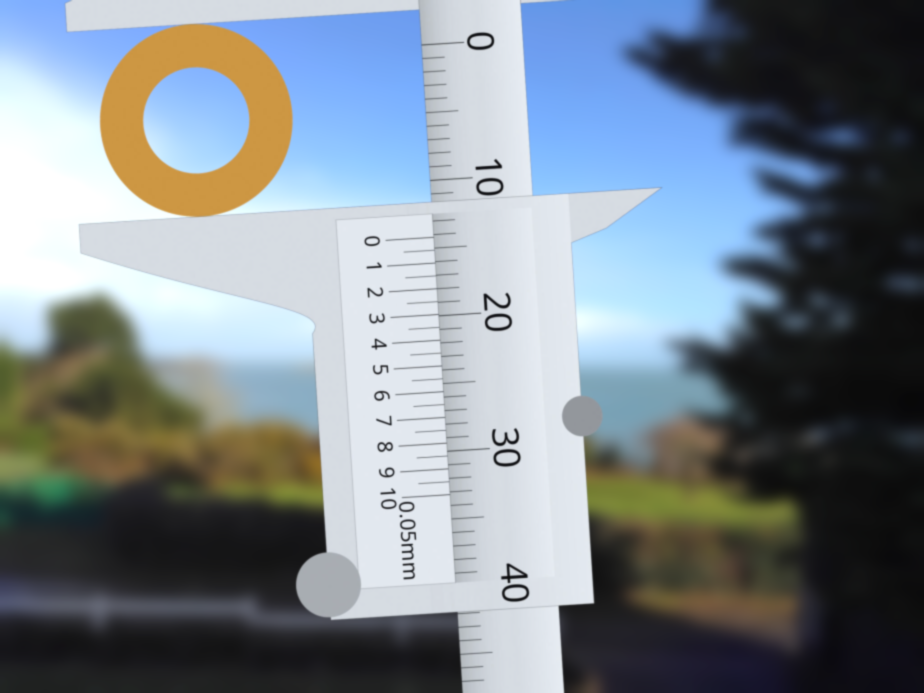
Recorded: 14.2,mm
